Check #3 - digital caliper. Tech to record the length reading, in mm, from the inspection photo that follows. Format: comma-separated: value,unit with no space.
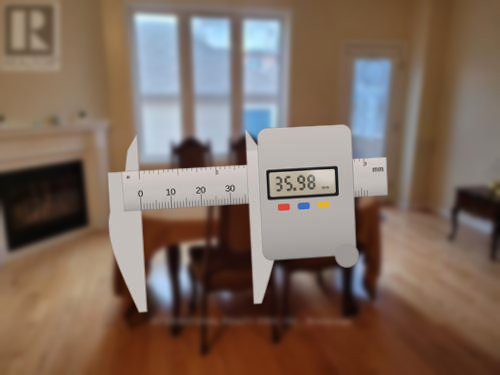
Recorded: 35.98,mm
